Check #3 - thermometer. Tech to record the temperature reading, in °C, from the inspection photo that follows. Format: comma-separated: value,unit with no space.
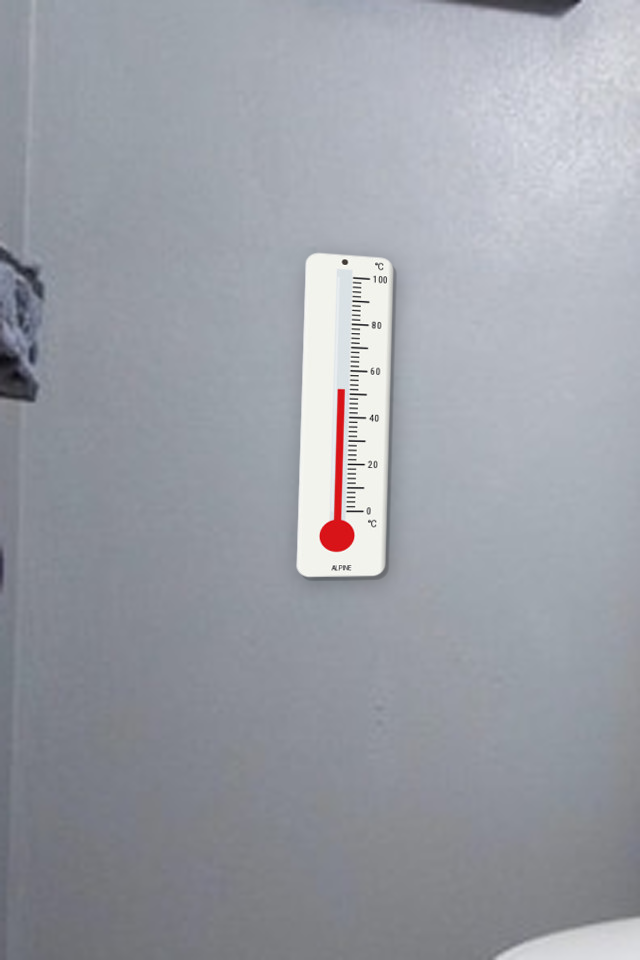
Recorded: 52,°C
